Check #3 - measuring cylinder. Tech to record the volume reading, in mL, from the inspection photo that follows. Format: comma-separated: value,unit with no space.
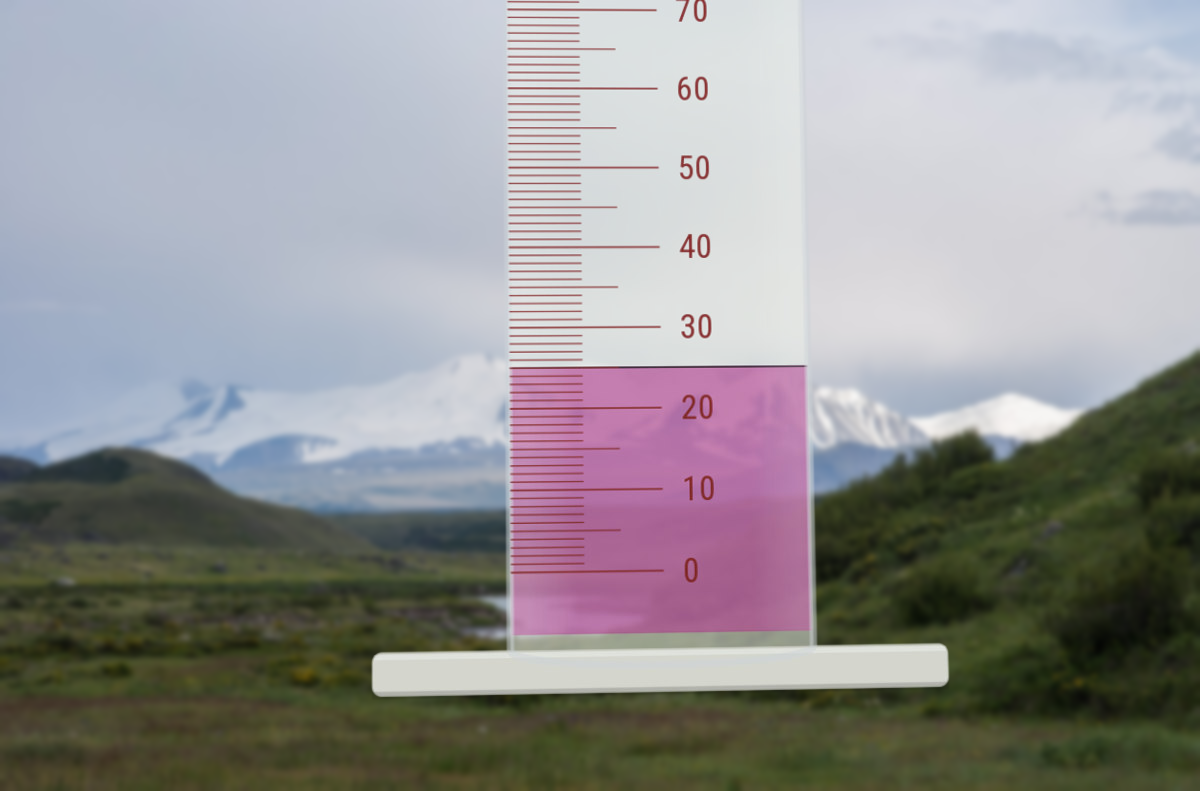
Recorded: 25,mL
